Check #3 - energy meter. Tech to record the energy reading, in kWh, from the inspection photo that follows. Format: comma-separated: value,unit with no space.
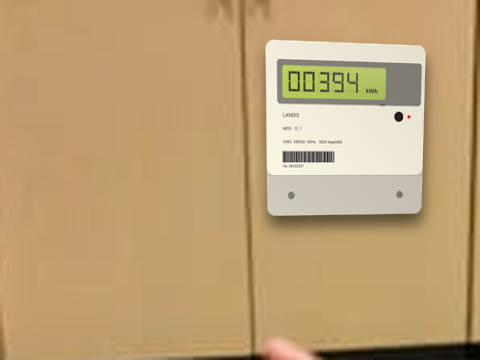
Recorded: 394,kWh
